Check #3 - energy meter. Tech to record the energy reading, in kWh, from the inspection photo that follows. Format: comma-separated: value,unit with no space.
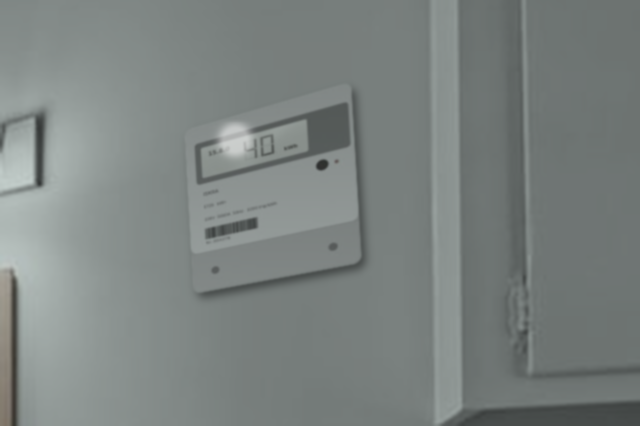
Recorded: 40,kWh
